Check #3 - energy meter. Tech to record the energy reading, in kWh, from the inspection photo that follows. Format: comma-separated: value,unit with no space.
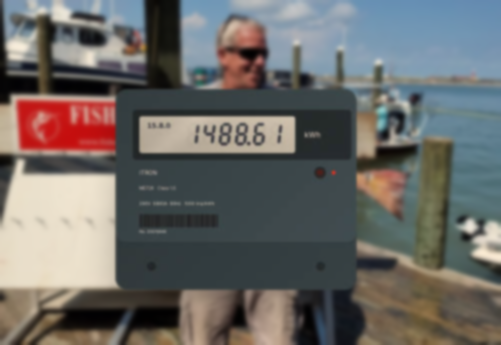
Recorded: 1488.61,kWh
